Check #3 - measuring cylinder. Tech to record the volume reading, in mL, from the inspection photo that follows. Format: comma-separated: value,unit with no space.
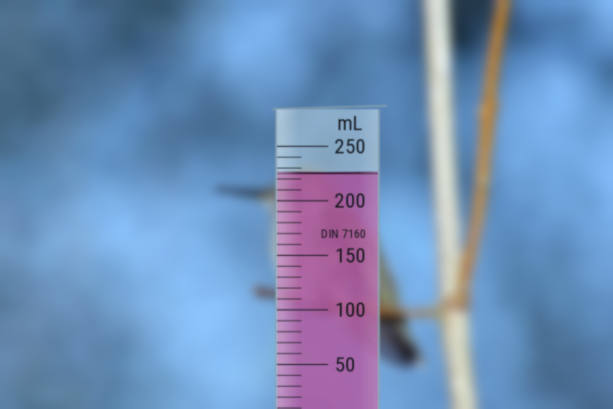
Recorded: 225,mL
